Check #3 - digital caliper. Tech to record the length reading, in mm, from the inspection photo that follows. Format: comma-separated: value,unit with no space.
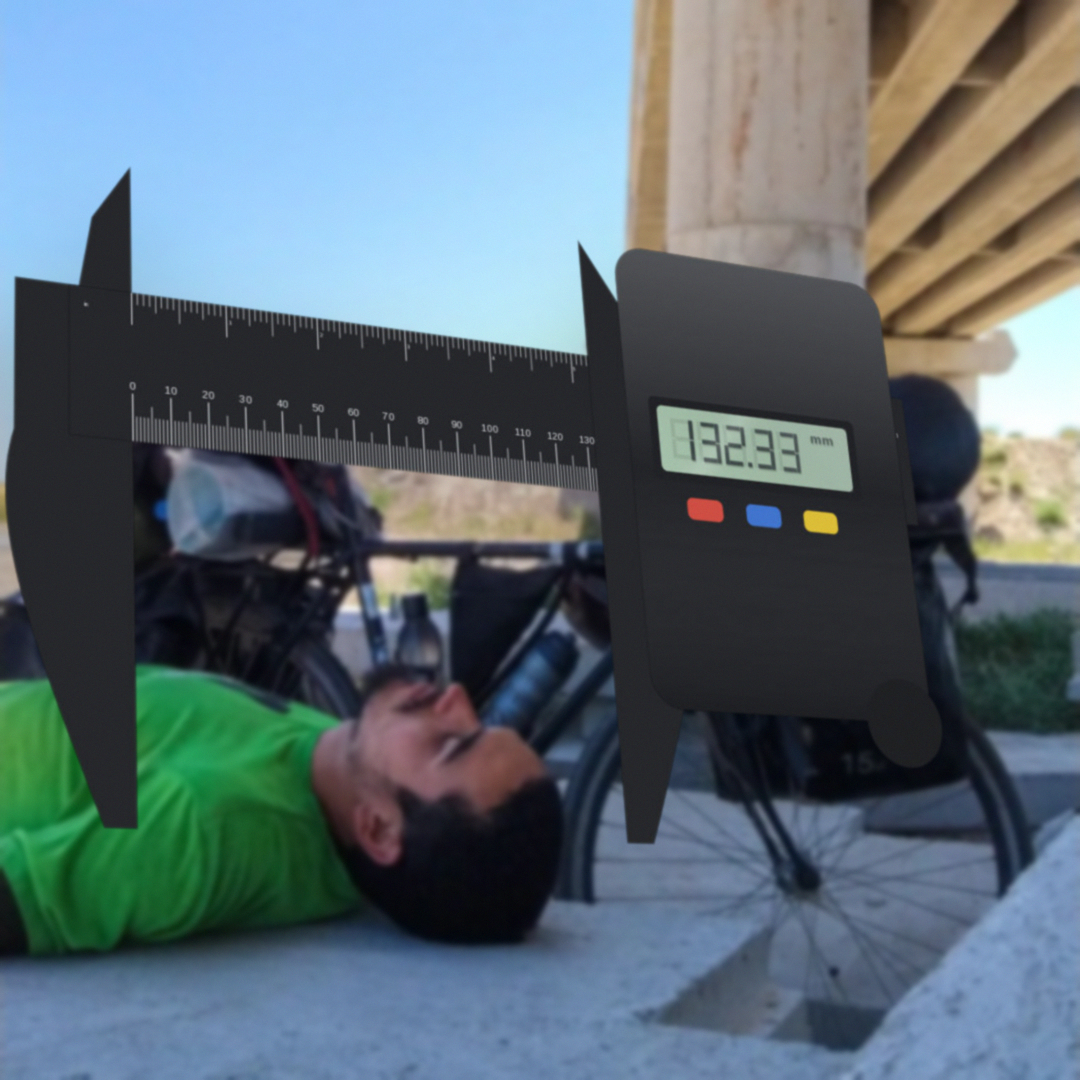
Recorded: 132.33,mm
